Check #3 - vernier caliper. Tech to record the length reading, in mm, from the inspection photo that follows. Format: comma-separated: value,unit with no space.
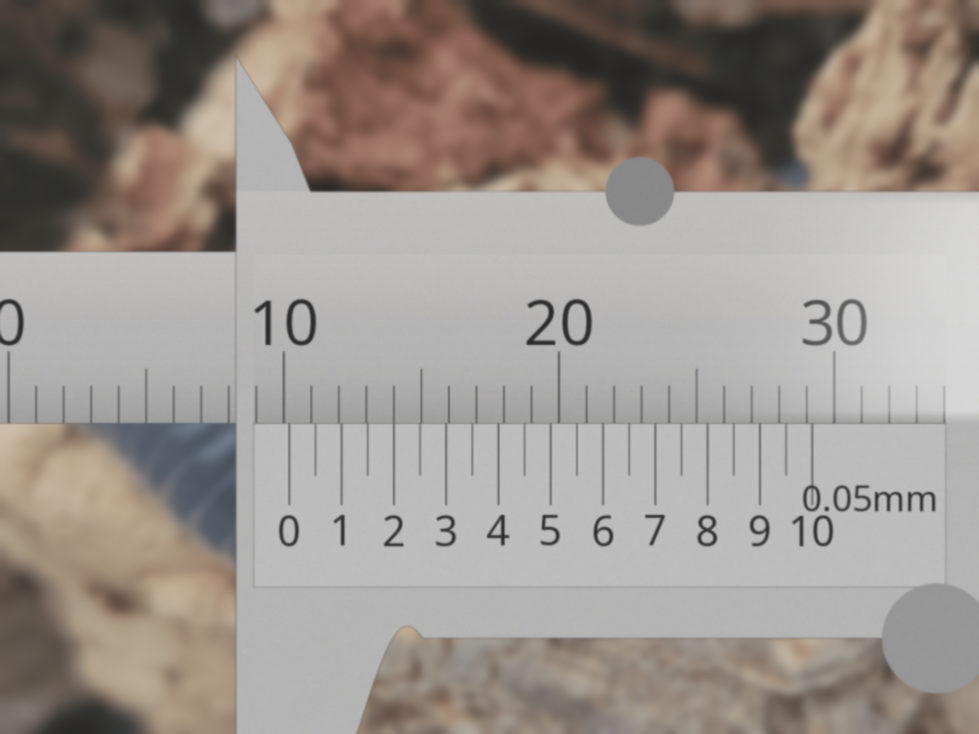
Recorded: 10.20,mm
